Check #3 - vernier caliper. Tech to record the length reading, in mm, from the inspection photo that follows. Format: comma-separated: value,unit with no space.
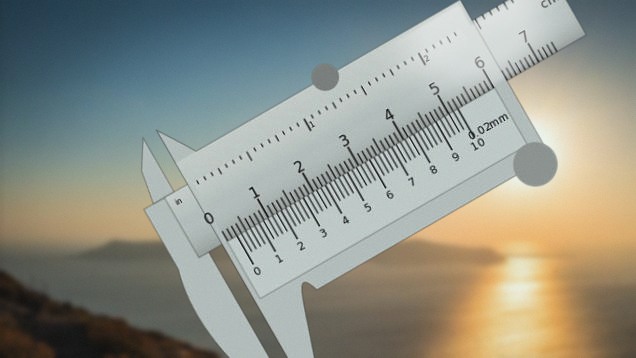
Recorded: 3.0,mm
